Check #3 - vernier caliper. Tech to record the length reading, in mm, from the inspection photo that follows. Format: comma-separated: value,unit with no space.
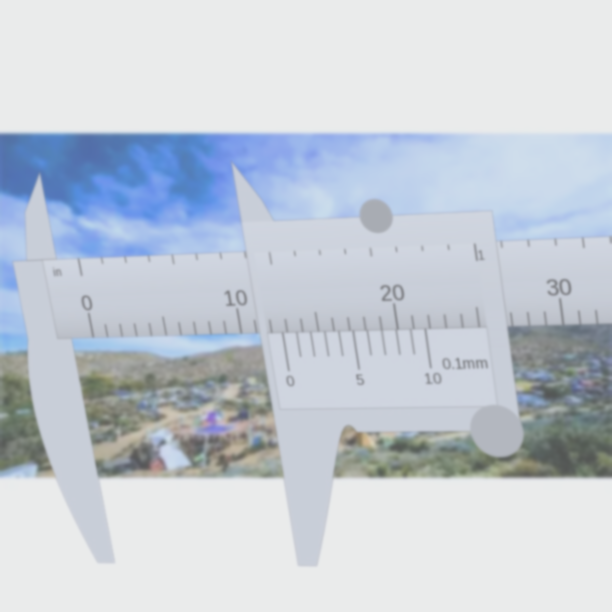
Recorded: 12.7,mm
